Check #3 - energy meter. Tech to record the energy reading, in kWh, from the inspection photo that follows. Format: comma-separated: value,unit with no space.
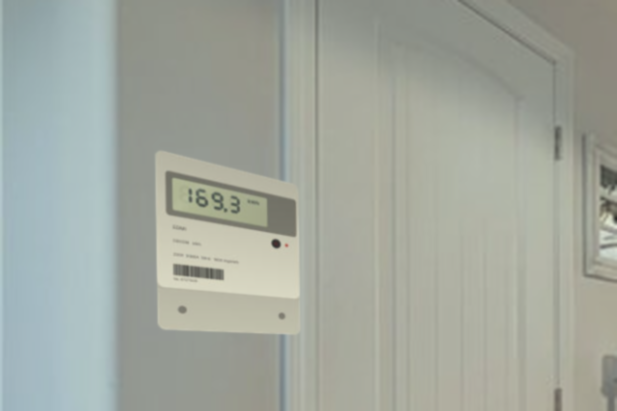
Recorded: 169.3,kWh
